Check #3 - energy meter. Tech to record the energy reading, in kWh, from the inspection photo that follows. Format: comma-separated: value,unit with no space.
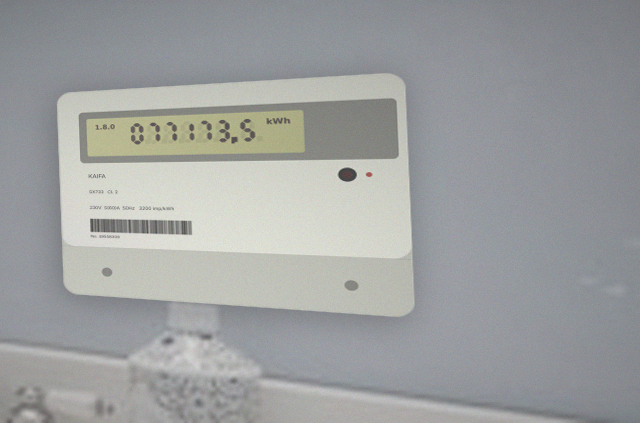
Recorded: 77173.5,kWh
